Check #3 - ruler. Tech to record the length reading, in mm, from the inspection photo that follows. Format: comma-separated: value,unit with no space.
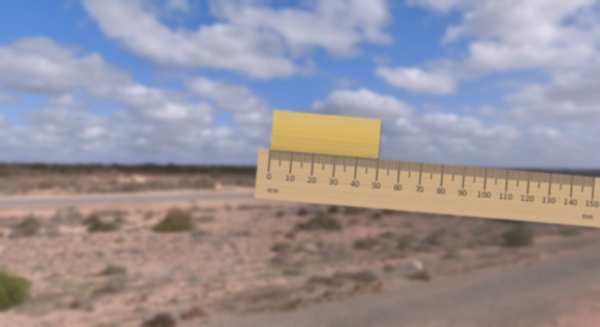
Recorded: 50,mm
